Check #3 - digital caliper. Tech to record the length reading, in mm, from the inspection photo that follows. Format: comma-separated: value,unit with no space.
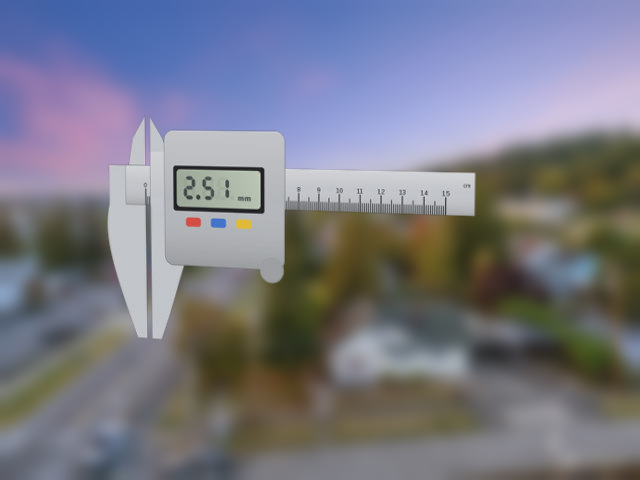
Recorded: 2.51,mm
